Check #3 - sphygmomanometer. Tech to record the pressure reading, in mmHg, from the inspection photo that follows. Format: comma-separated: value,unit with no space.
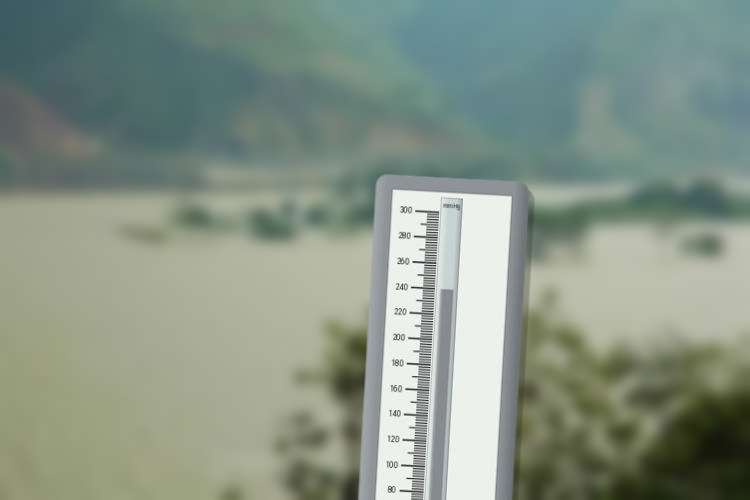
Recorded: 240,mmHg
